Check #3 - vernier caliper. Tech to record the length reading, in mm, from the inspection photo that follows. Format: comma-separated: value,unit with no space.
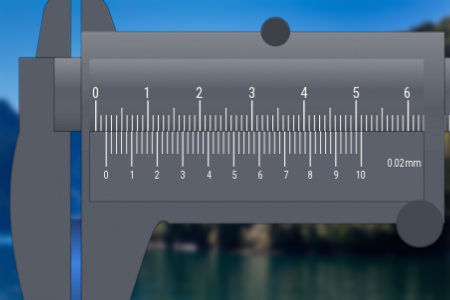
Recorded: 2.0,mm
